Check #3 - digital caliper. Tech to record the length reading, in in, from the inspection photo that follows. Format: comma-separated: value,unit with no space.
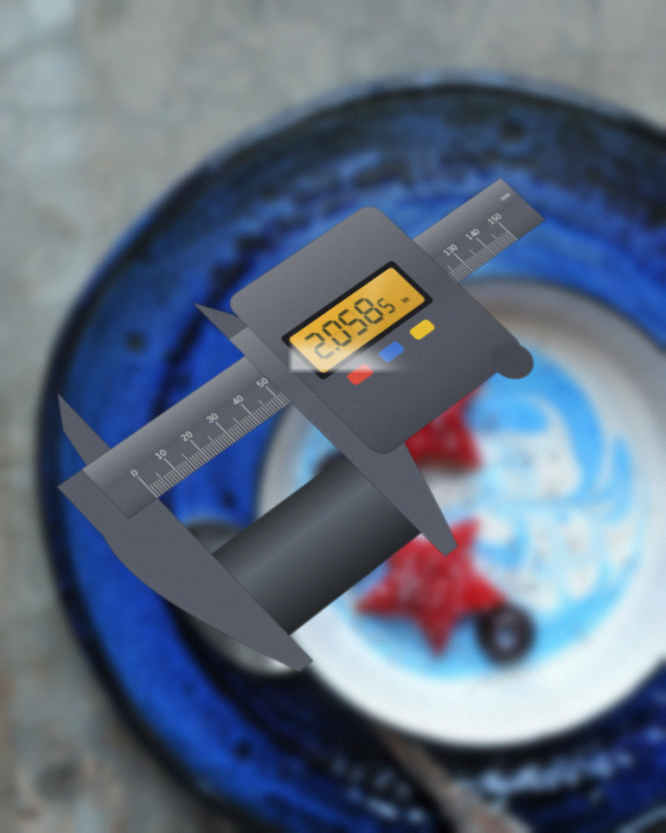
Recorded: 2.0585,in
